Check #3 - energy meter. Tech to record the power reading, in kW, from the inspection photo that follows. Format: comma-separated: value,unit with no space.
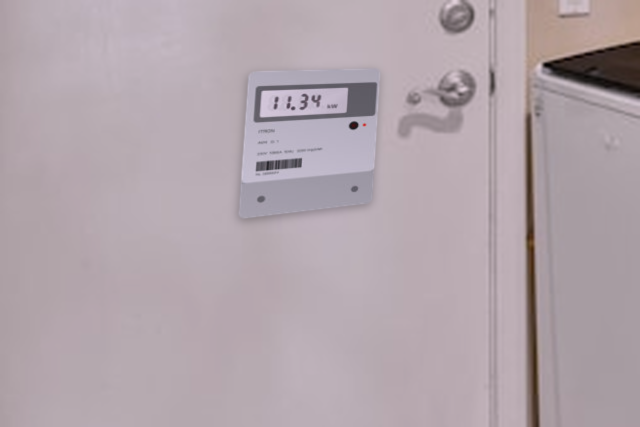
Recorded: 11.34,kW
